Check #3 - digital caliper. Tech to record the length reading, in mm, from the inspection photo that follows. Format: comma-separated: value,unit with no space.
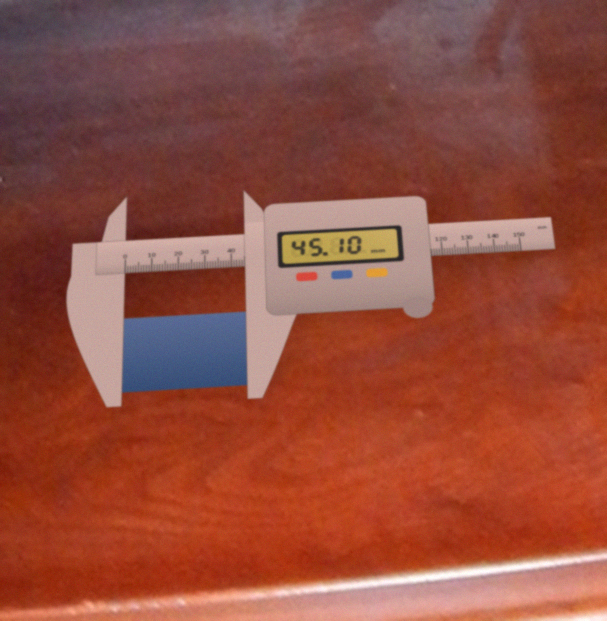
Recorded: 45.10,mm
